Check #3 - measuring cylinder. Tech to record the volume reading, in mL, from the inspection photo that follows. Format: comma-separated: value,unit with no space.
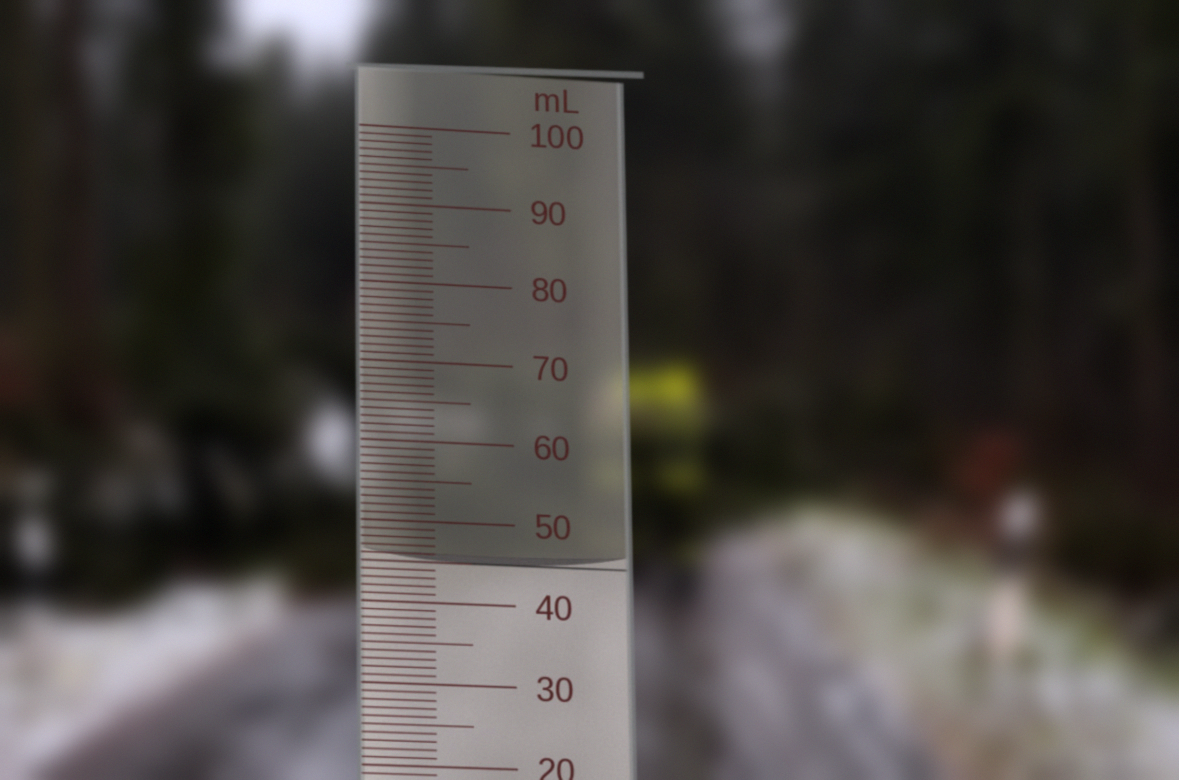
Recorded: 45,mL
